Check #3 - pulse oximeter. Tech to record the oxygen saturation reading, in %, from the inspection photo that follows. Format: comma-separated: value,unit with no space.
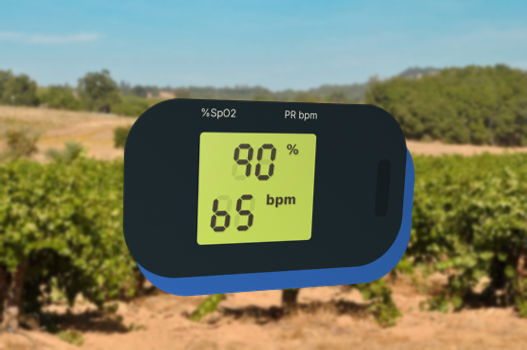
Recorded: 90,%
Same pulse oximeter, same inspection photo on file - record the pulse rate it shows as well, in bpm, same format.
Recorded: 65,bpm
